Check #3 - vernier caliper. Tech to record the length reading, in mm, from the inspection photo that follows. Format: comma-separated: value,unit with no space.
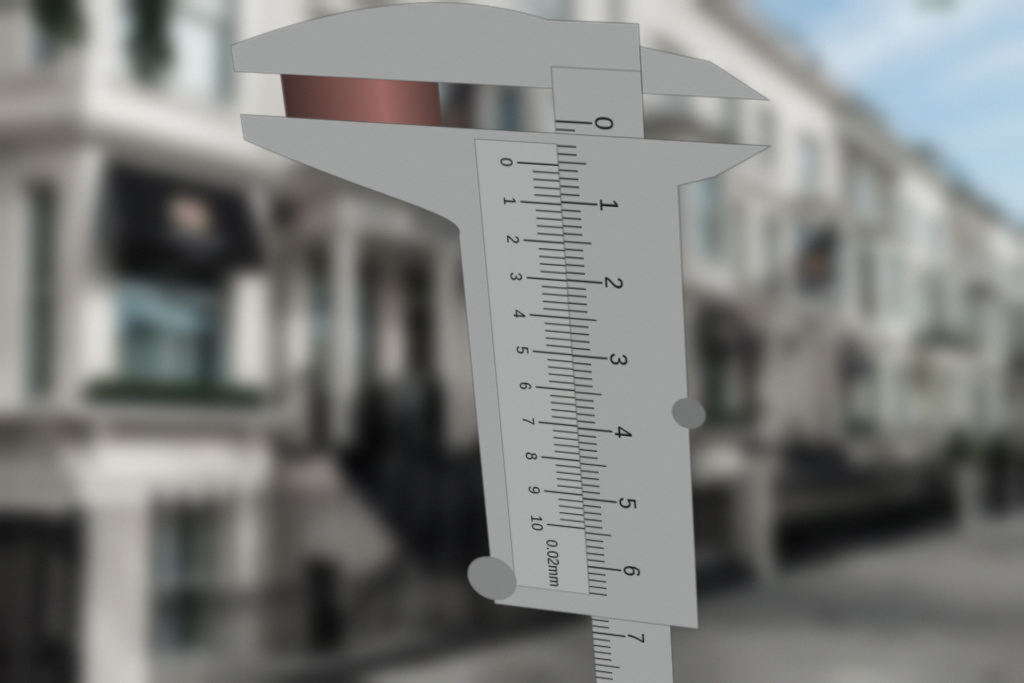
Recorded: 5.4,mm
